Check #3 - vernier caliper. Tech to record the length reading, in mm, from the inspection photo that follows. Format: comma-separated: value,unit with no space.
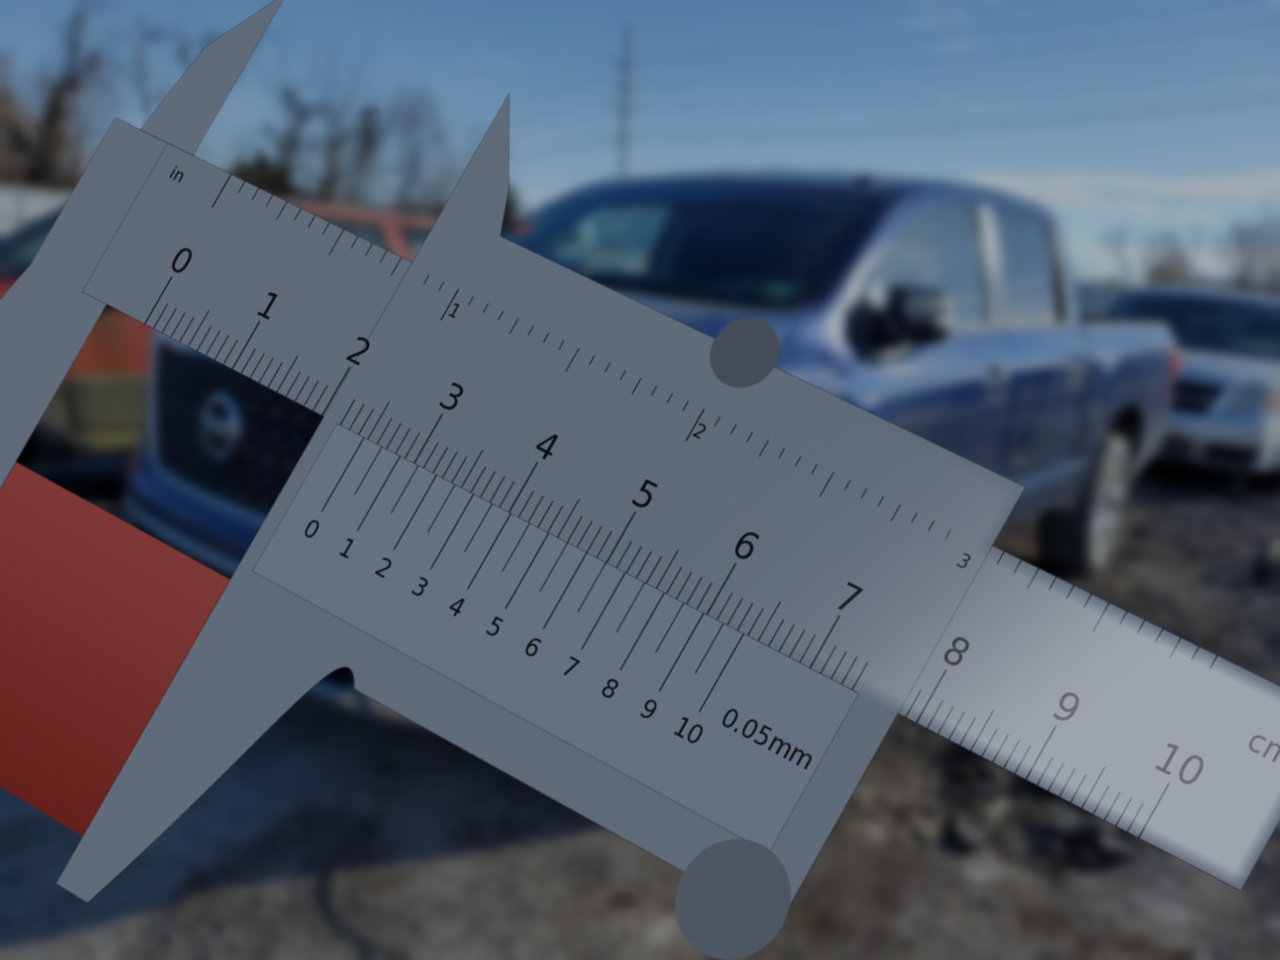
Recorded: 24.6,mm
